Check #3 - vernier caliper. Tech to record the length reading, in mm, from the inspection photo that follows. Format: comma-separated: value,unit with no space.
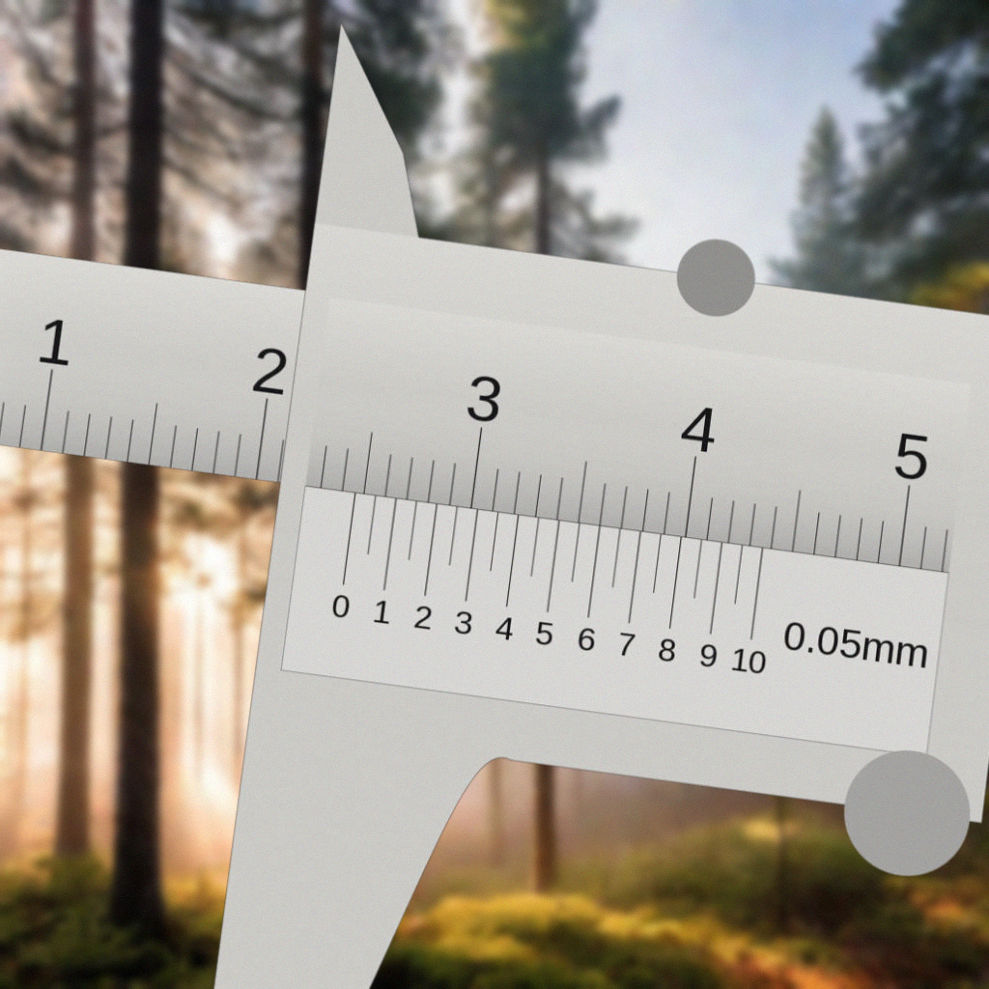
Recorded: 24.60,mm
